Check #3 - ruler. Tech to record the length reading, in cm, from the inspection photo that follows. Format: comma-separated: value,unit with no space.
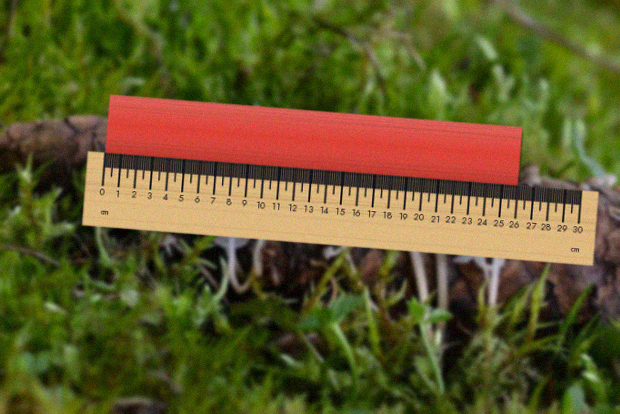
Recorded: 26,cm
